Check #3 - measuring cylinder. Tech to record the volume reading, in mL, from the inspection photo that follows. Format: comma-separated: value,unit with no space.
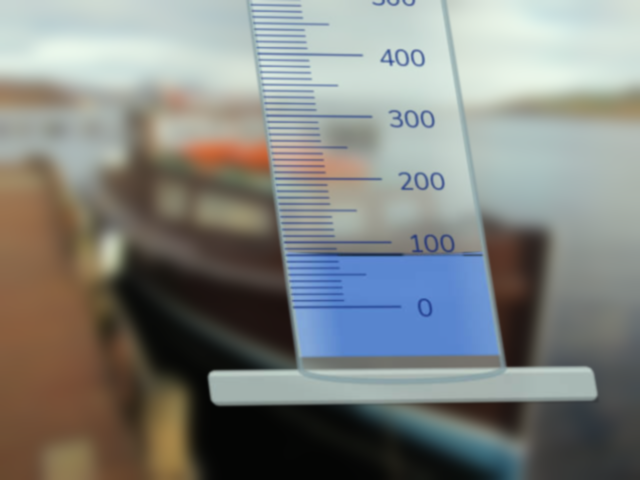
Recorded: 80,mL
